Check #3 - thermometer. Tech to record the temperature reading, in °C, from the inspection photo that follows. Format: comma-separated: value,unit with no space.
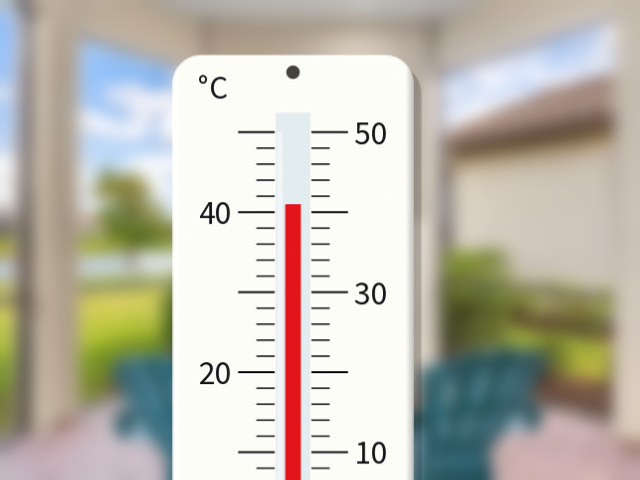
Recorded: 41,°C
